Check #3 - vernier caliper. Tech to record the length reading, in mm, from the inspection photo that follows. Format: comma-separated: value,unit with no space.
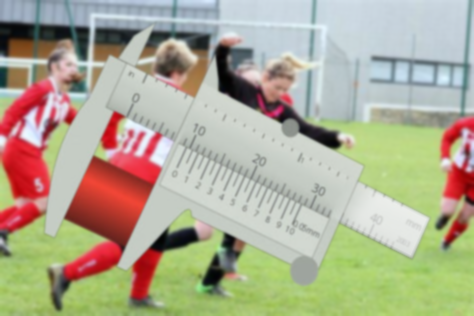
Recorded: 9.5,mm
